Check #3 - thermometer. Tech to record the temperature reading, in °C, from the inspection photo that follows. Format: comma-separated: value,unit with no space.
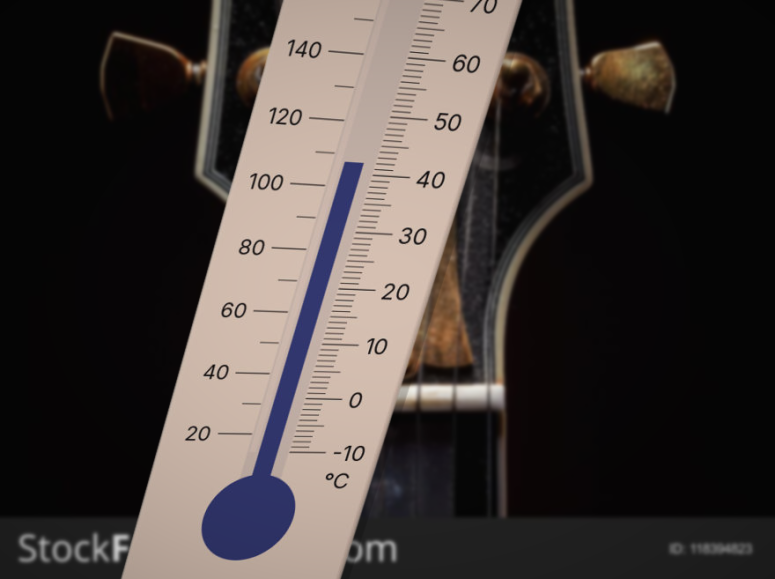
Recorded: 42,°C
